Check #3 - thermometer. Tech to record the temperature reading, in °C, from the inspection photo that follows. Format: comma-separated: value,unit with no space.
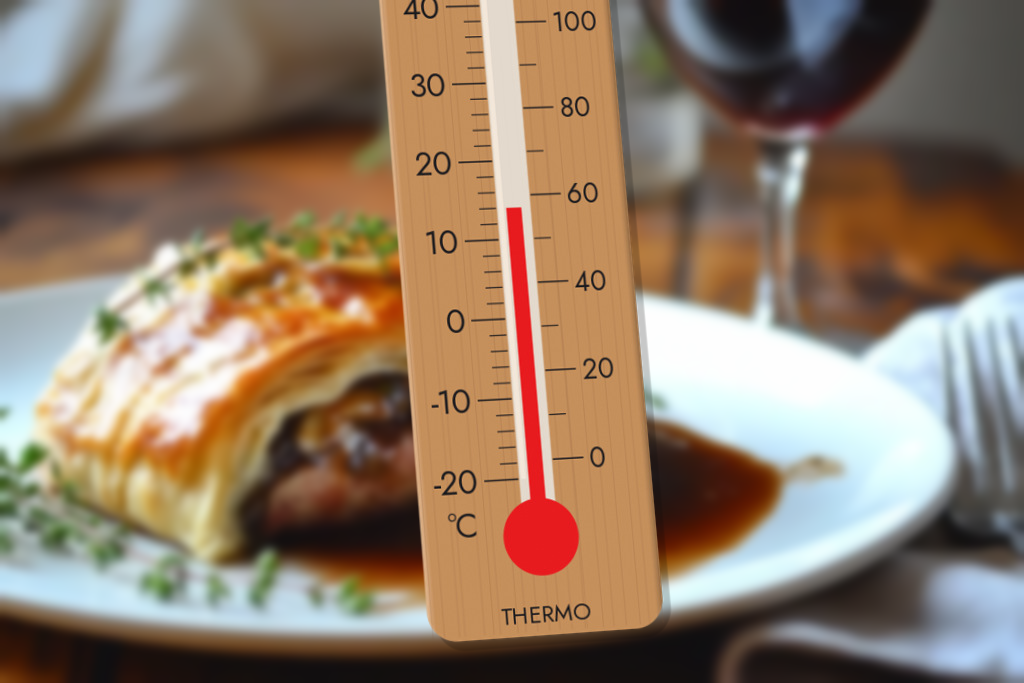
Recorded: 14,°C
